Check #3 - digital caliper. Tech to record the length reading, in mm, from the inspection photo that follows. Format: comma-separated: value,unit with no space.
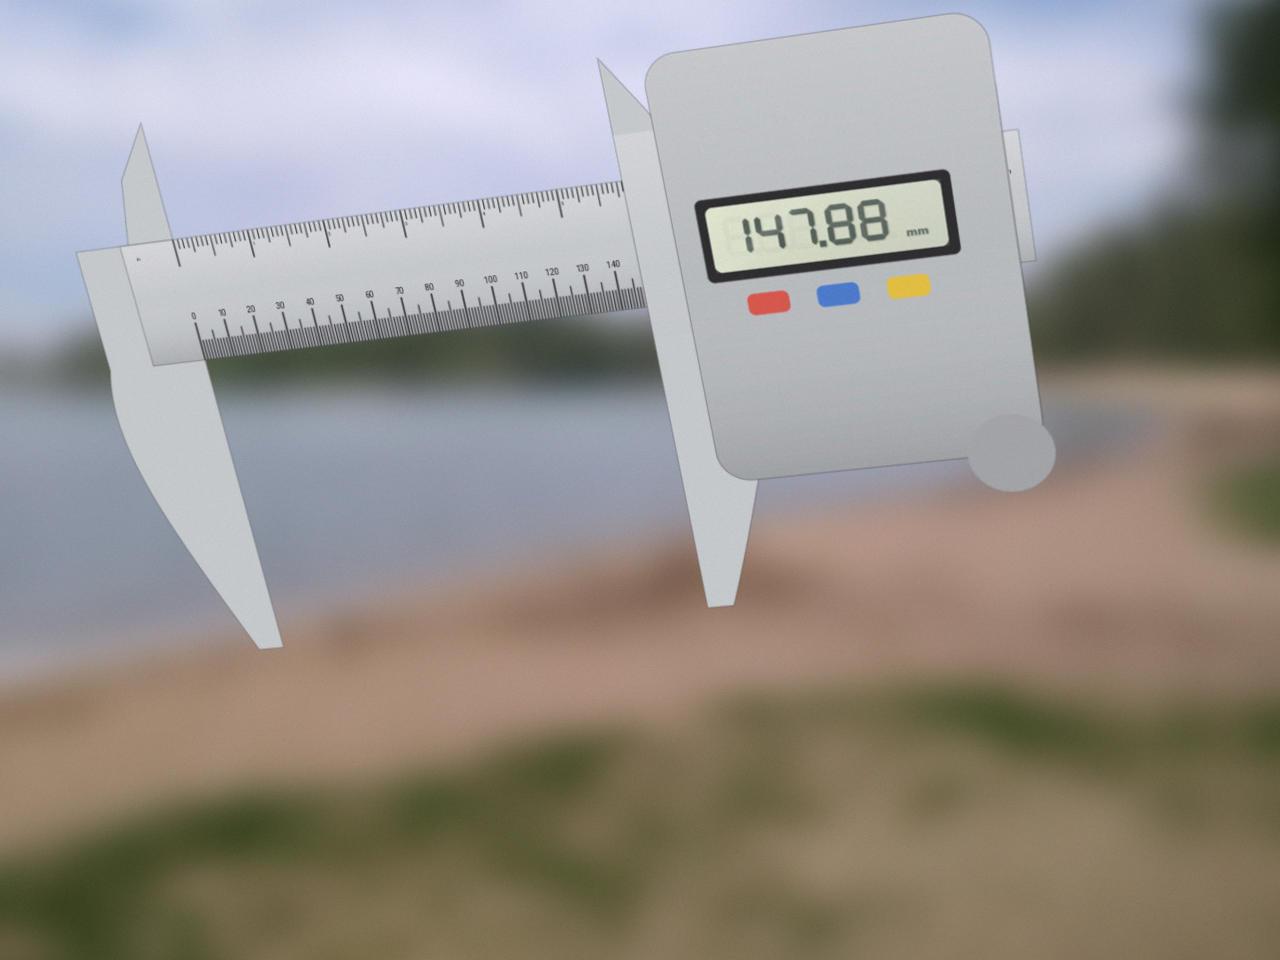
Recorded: 147.88,mm
